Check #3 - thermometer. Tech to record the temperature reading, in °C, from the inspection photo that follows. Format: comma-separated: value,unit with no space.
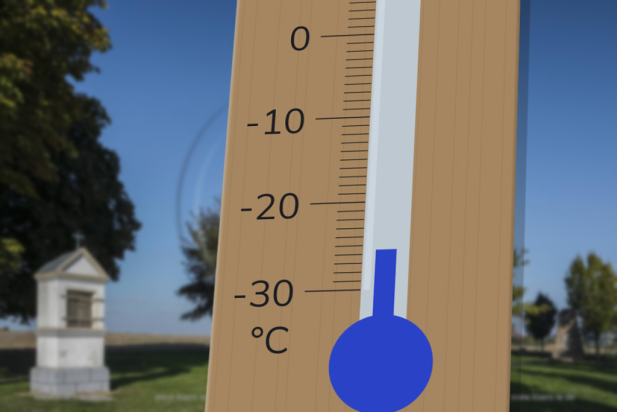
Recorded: -25.5,°C
